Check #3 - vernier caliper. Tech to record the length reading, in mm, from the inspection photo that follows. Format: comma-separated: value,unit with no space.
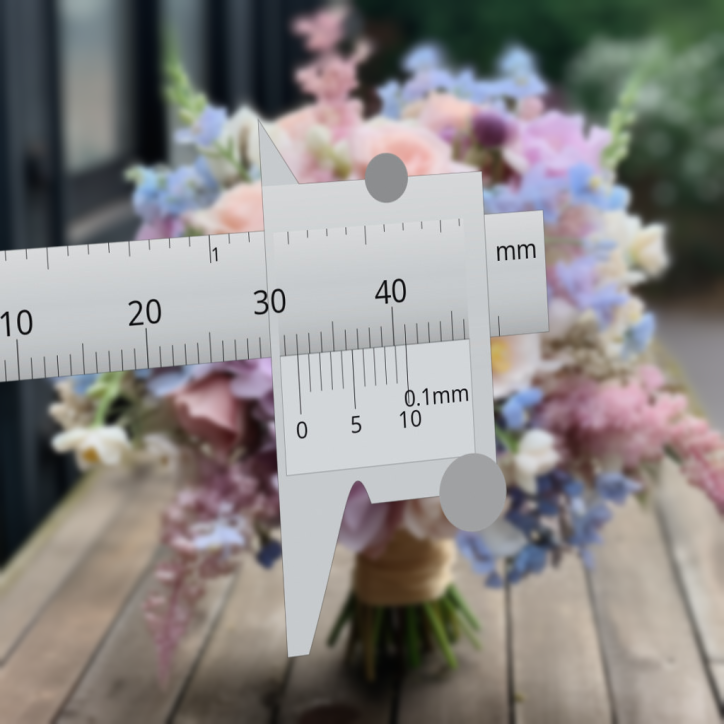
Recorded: 32.0,mm
